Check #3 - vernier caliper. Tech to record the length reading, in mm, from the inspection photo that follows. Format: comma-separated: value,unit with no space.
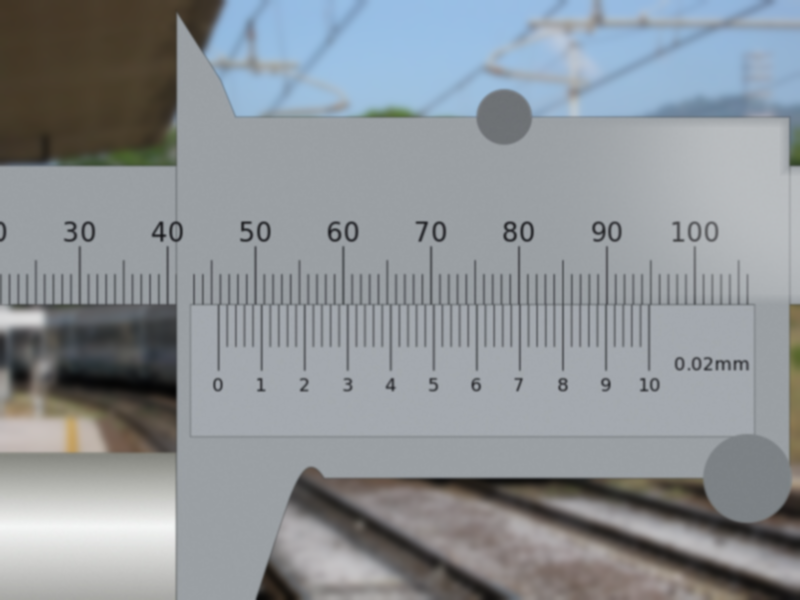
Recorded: 45.8,mm
